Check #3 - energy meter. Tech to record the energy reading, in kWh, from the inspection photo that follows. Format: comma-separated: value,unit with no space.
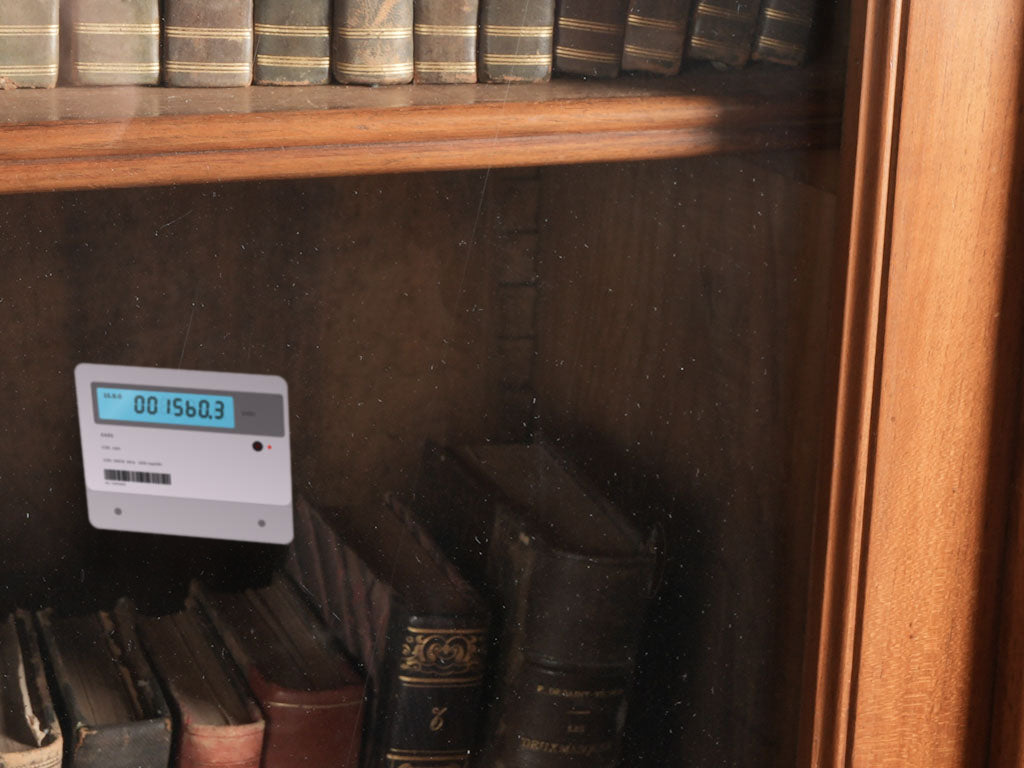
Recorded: 1560.3,kWh
